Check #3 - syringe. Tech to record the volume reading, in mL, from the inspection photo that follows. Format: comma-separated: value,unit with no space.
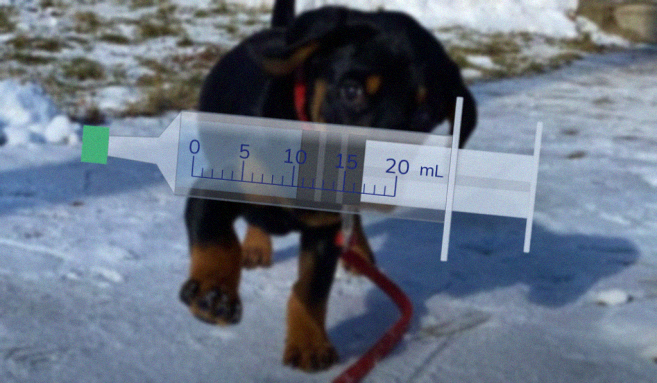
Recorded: 10.5,mL
